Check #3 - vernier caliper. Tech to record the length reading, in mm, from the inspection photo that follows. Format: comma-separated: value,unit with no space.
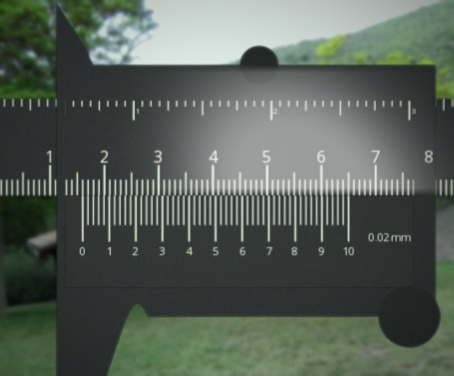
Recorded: 16.0,mm
